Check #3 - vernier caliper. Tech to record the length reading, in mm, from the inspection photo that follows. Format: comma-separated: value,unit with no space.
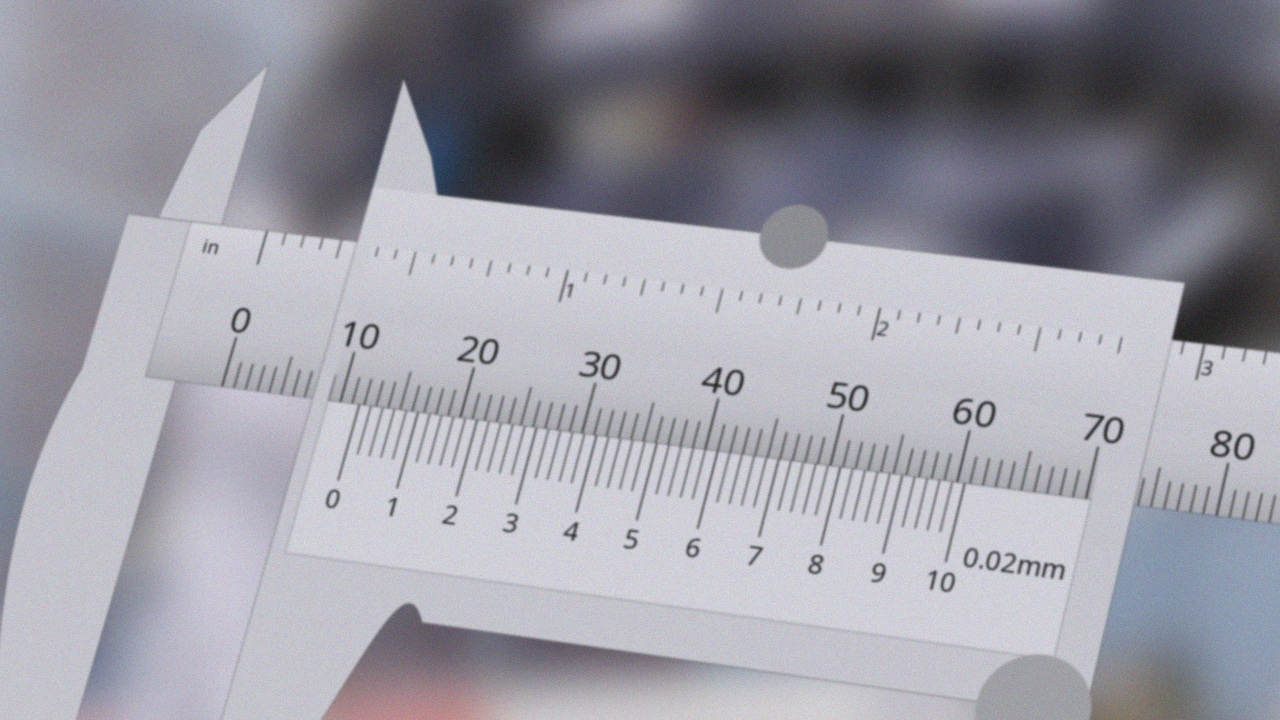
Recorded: 11.6,mm
